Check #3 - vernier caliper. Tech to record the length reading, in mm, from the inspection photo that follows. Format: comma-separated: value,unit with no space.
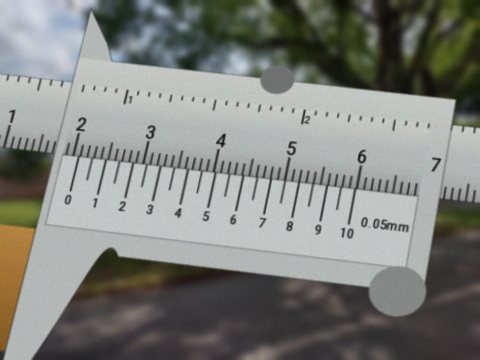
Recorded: 20.8,mm
